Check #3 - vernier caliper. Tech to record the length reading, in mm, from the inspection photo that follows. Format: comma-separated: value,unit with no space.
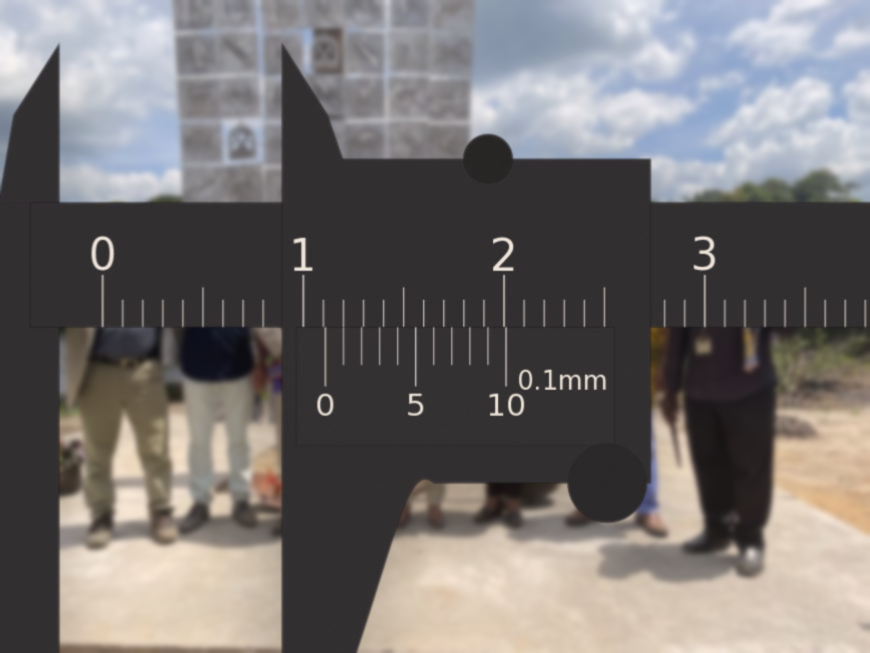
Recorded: 11.1,mm
